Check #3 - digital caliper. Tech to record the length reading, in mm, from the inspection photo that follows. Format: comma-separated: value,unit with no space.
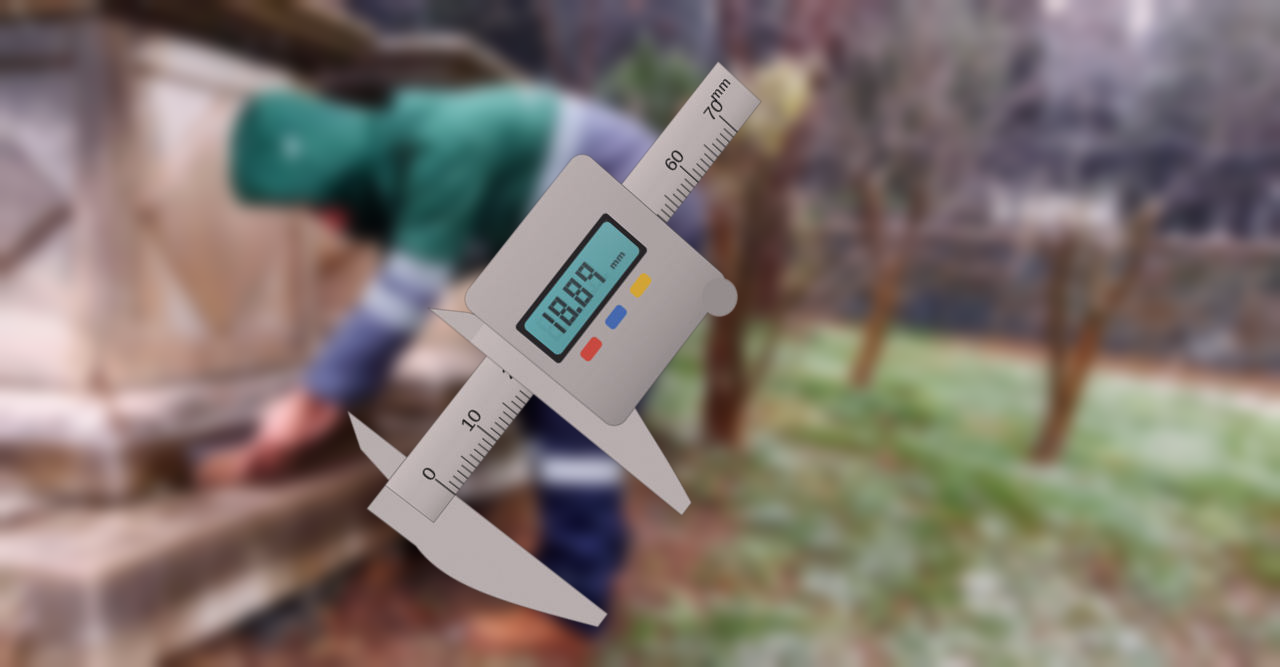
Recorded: 18.89,mm
